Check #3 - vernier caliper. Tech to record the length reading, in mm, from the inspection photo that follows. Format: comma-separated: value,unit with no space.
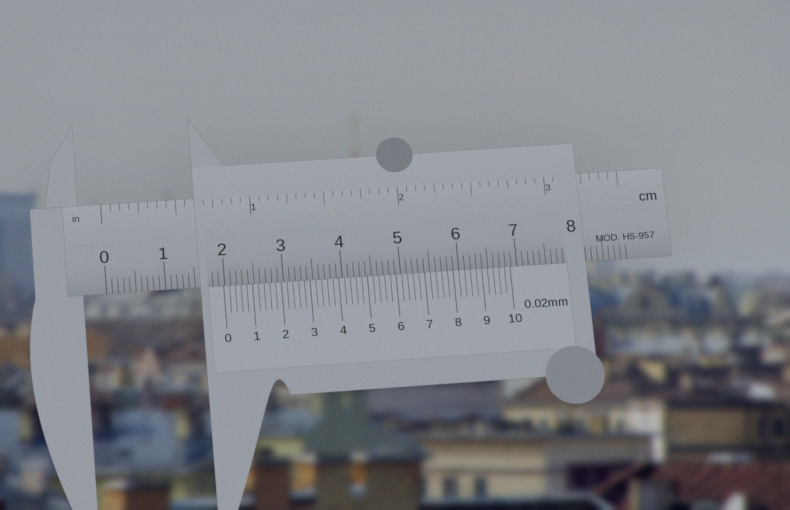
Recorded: 19.8,mm
